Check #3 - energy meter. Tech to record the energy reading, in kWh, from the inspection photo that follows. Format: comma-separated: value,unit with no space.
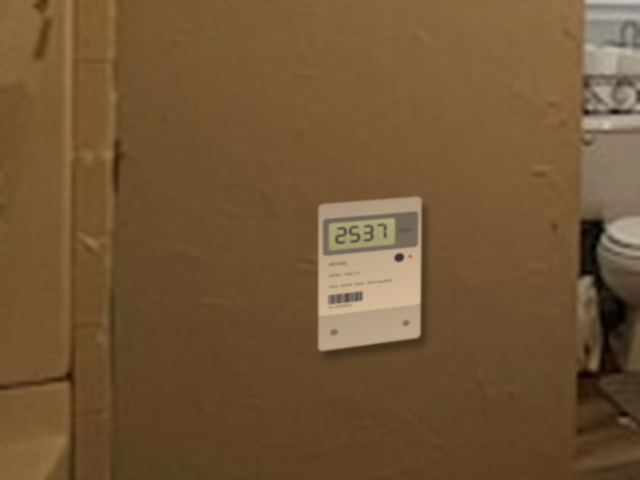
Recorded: 2537,kWh
